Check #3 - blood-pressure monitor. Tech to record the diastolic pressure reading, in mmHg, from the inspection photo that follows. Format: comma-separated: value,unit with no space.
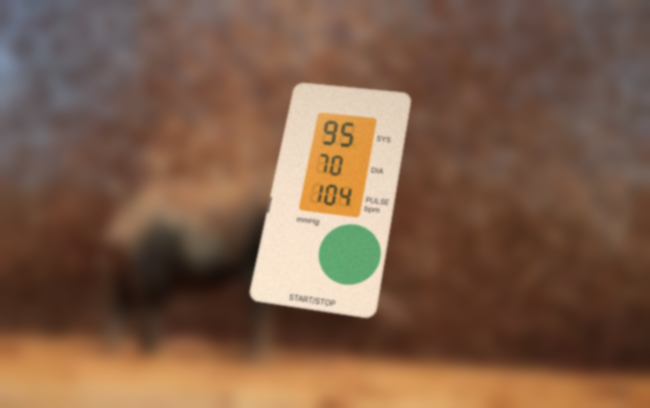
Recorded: 70,mmHg
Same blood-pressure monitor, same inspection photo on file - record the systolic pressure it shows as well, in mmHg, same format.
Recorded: 95,mmHg
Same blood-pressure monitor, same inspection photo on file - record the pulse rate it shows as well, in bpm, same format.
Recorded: 104,bpm
